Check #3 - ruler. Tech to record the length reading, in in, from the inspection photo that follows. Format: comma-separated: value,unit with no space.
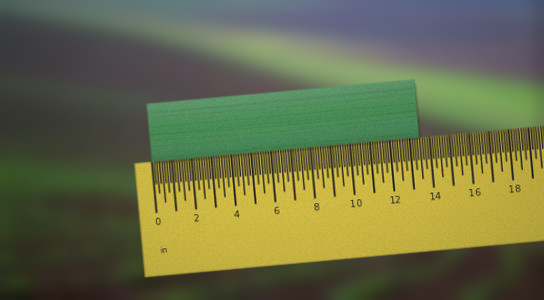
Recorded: 13.5,in
